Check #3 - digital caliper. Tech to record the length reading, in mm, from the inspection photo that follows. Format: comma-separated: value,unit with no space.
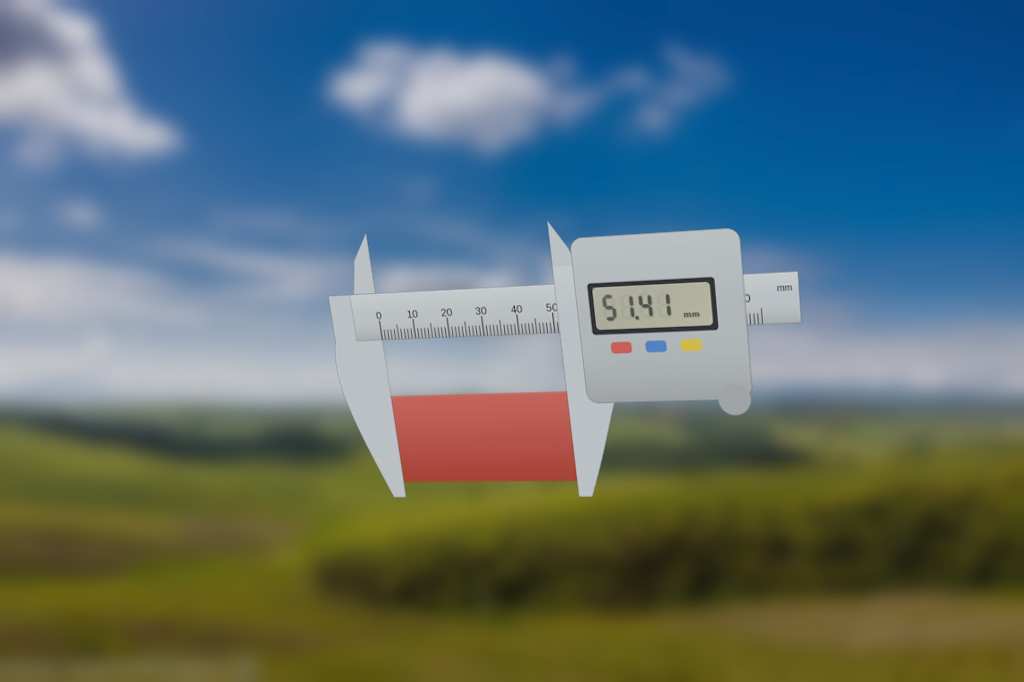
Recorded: 51.41,mm
